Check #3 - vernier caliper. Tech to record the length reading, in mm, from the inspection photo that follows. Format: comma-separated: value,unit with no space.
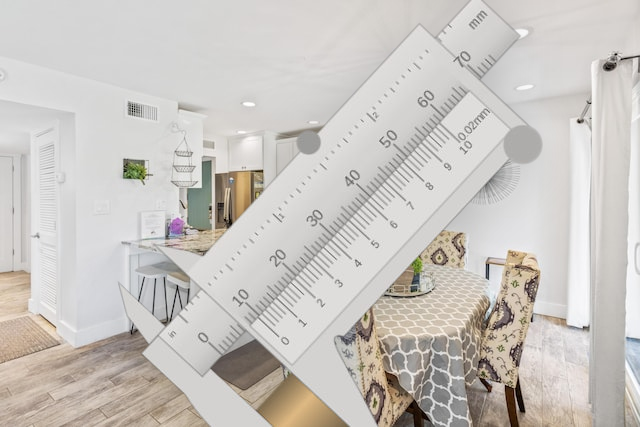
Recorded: 9.6,mm
